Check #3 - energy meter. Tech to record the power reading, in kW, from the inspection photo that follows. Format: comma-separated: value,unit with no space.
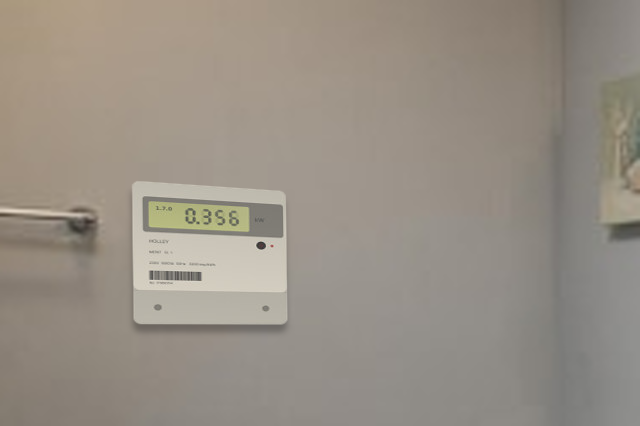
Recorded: 0.356,kW
